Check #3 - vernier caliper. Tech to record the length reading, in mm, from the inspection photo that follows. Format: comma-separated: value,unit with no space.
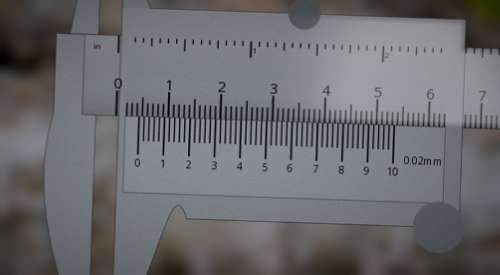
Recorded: 4.4,mm
